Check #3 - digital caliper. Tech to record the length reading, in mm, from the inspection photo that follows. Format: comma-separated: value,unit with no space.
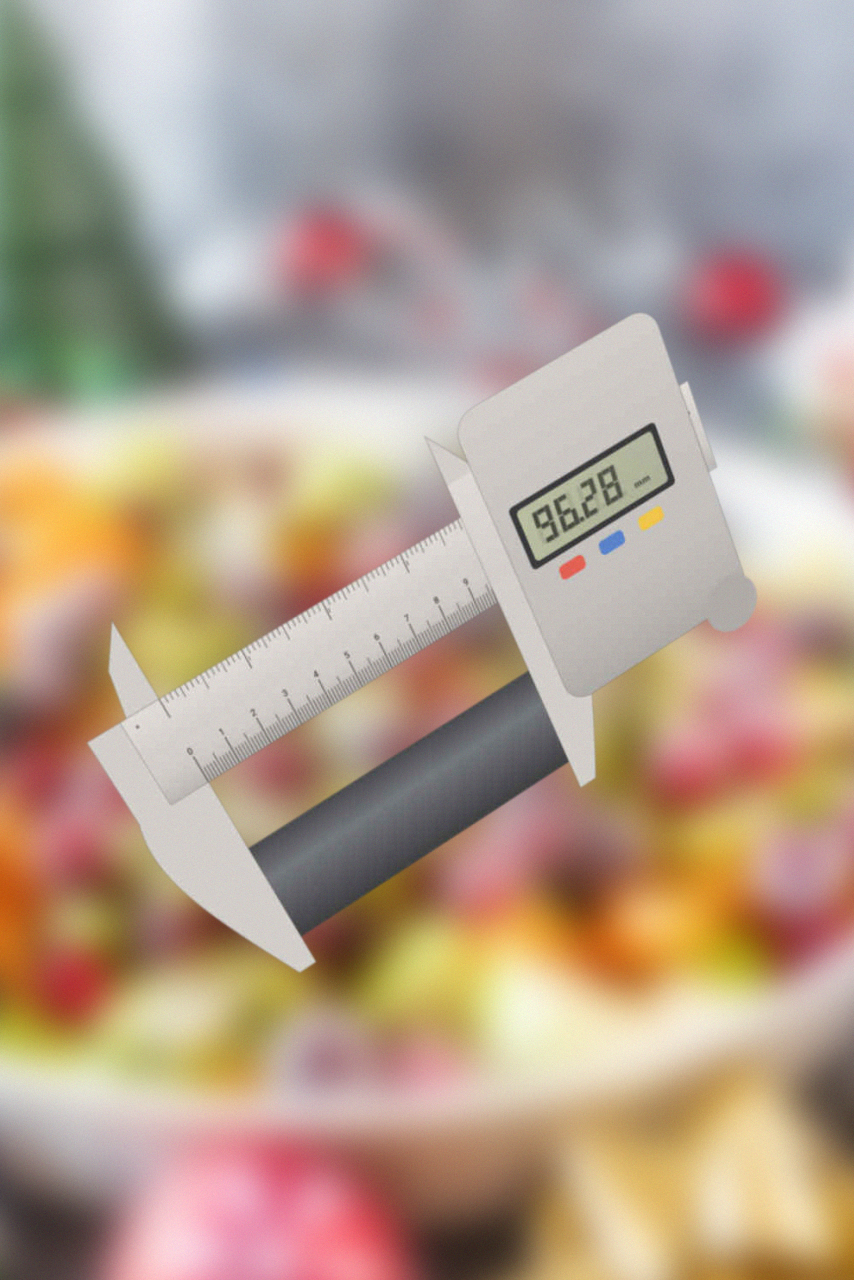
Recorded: 96.28,mm
